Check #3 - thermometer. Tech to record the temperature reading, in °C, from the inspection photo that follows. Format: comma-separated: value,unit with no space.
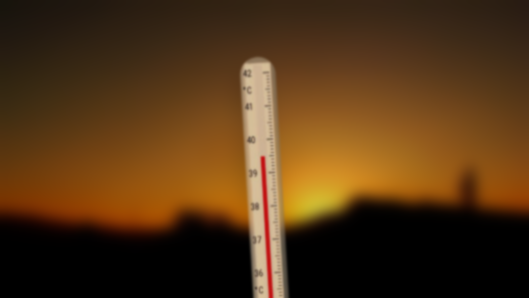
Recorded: 39.5,°C
